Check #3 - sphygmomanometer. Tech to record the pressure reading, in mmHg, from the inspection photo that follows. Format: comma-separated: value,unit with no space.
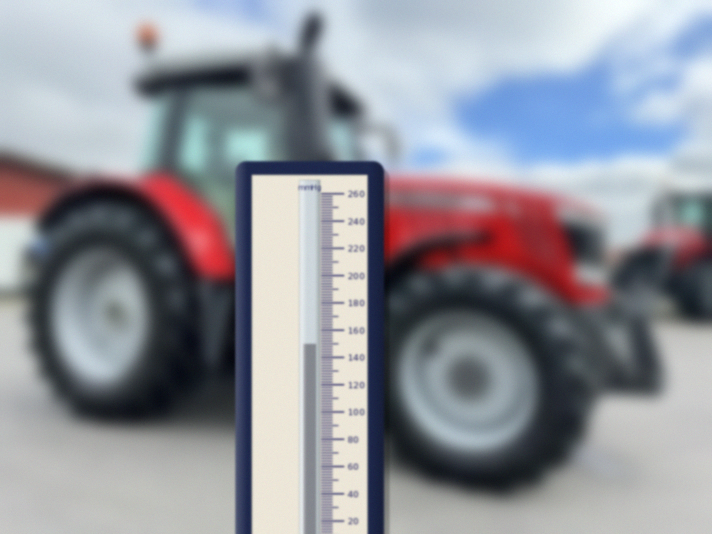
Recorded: 150,mmHg
